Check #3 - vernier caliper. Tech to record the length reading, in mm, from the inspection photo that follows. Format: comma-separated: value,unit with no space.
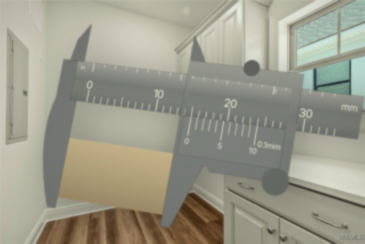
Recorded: 15.0,mm
